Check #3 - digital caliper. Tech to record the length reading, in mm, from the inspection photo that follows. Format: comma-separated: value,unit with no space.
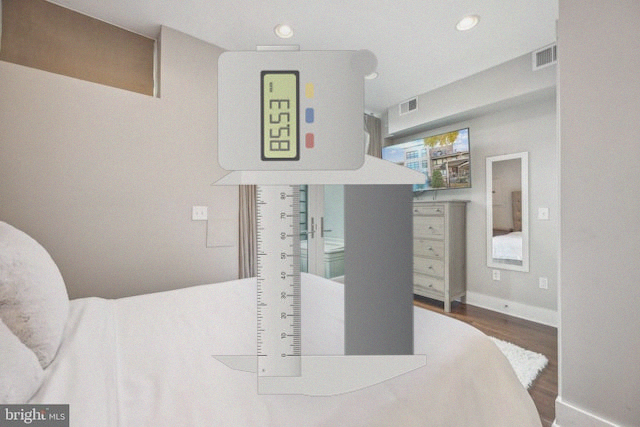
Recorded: 85.53,mm
